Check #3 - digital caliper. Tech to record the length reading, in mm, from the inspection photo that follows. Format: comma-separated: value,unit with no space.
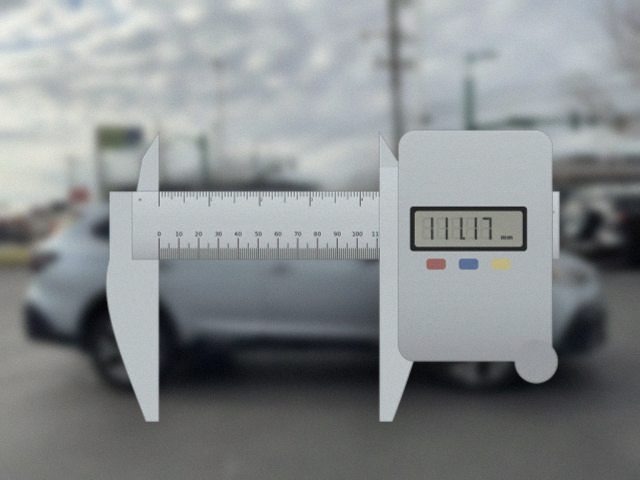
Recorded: 111.17,mm
